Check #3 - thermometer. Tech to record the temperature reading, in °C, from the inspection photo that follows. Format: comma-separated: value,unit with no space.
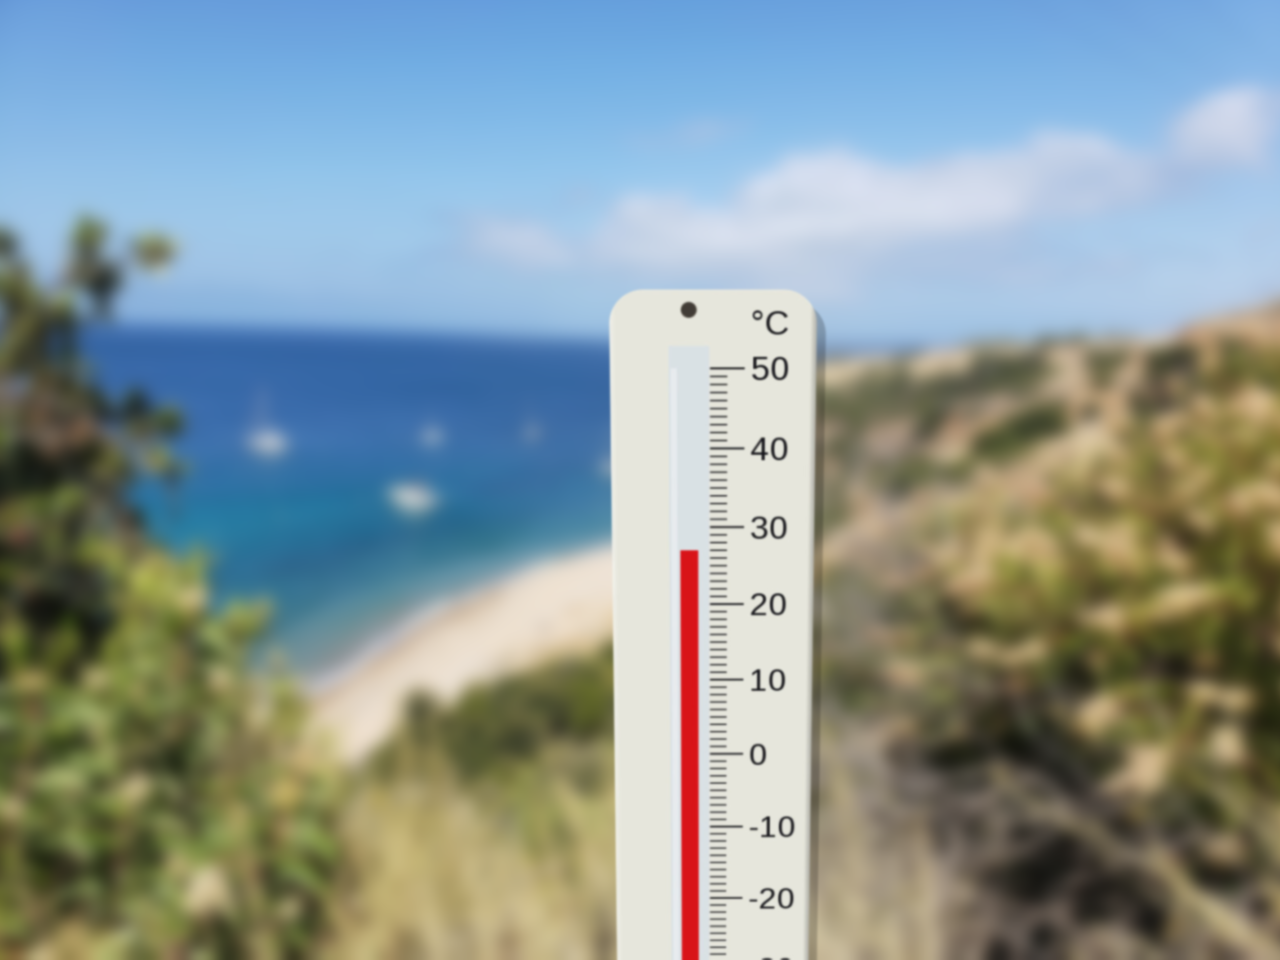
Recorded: 27,°C
